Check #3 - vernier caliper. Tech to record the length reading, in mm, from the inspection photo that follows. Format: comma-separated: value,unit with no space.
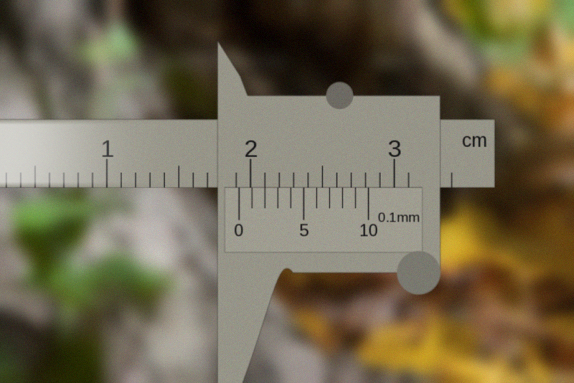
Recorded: 19.2,mm
